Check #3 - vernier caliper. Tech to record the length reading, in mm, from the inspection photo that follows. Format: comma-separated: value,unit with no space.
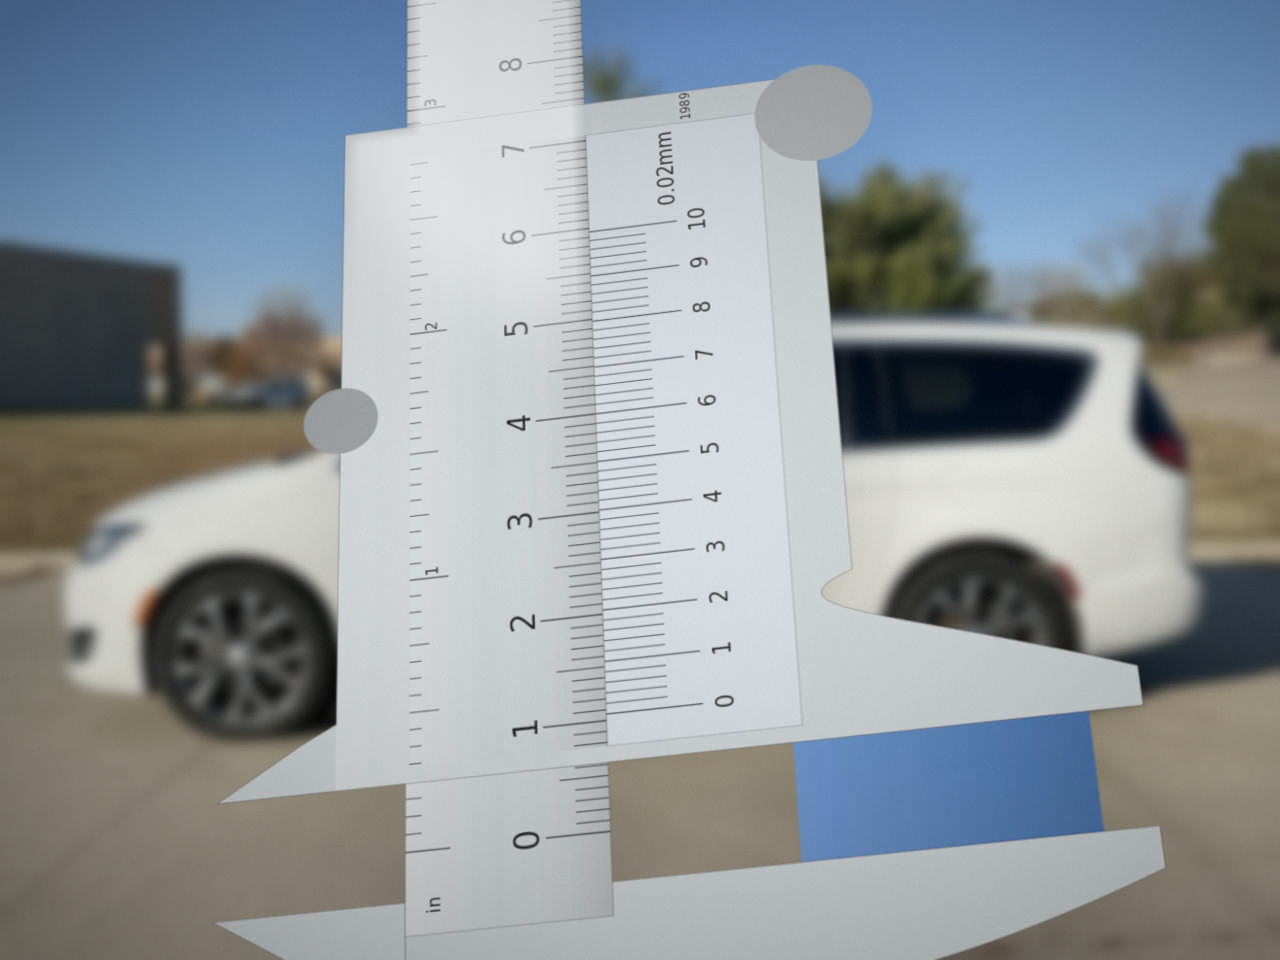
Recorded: 10.6,mm
